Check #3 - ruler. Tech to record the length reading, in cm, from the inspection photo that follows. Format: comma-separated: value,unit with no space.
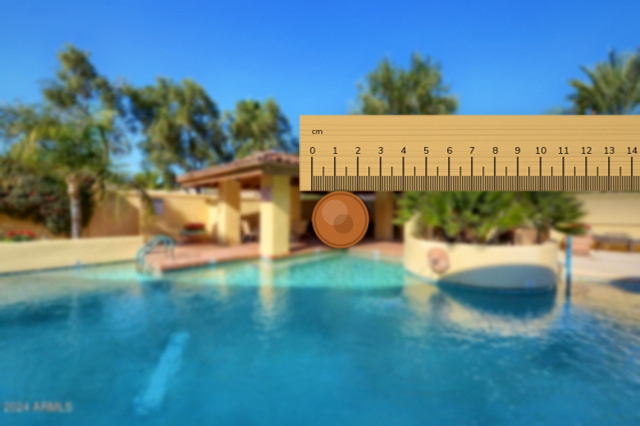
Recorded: 2.5,cm
